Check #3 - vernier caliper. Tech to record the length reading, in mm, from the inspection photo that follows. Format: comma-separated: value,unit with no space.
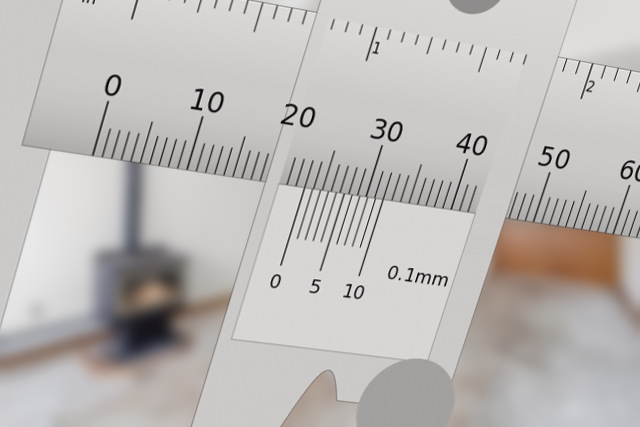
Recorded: 23.0,mm
